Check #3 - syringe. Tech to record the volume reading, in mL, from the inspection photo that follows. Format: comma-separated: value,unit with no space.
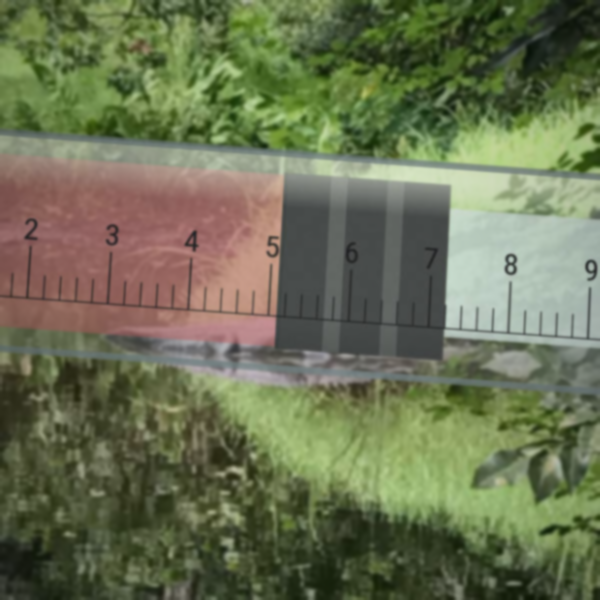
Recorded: 5.1,mL
